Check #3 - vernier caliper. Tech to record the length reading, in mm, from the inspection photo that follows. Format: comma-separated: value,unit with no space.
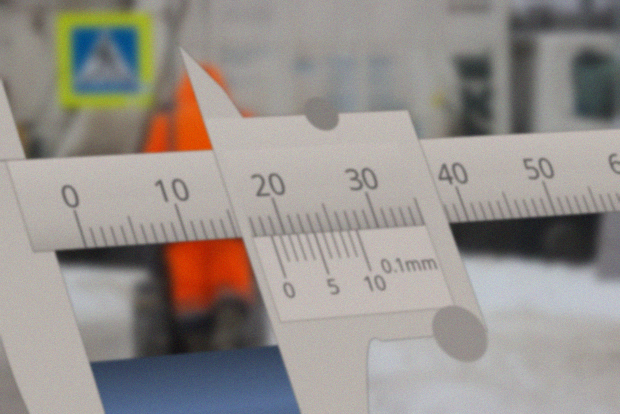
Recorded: 18.6,mm
